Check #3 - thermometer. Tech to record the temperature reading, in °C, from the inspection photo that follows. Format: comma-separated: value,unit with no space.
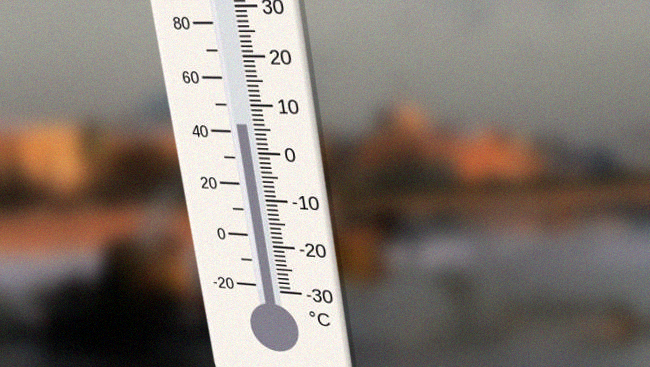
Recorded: 6,°C
